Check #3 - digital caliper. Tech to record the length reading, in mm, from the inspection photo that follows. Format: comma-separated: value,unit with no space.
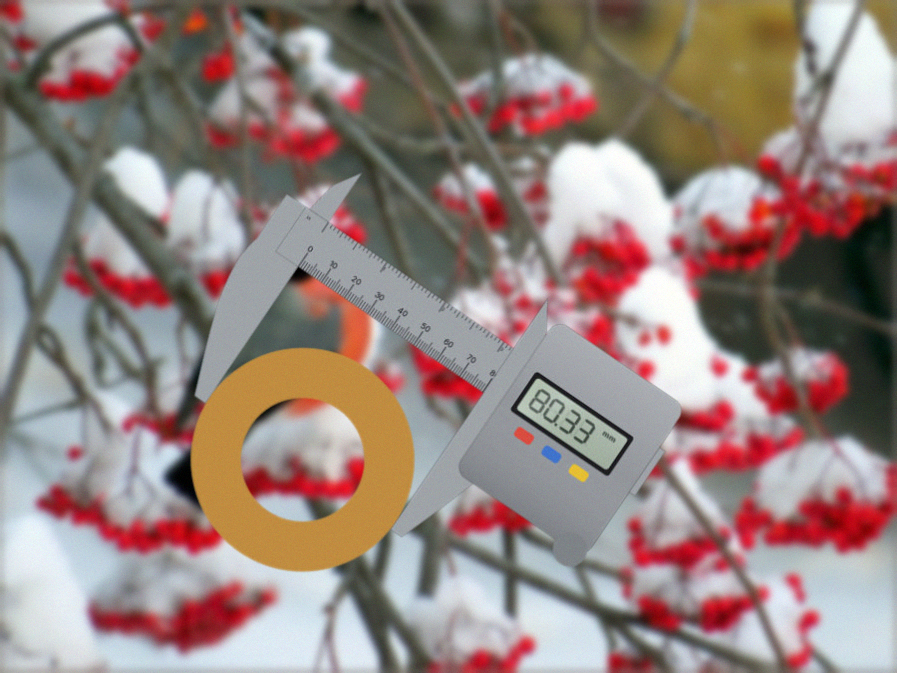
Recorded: 80.33,mm
